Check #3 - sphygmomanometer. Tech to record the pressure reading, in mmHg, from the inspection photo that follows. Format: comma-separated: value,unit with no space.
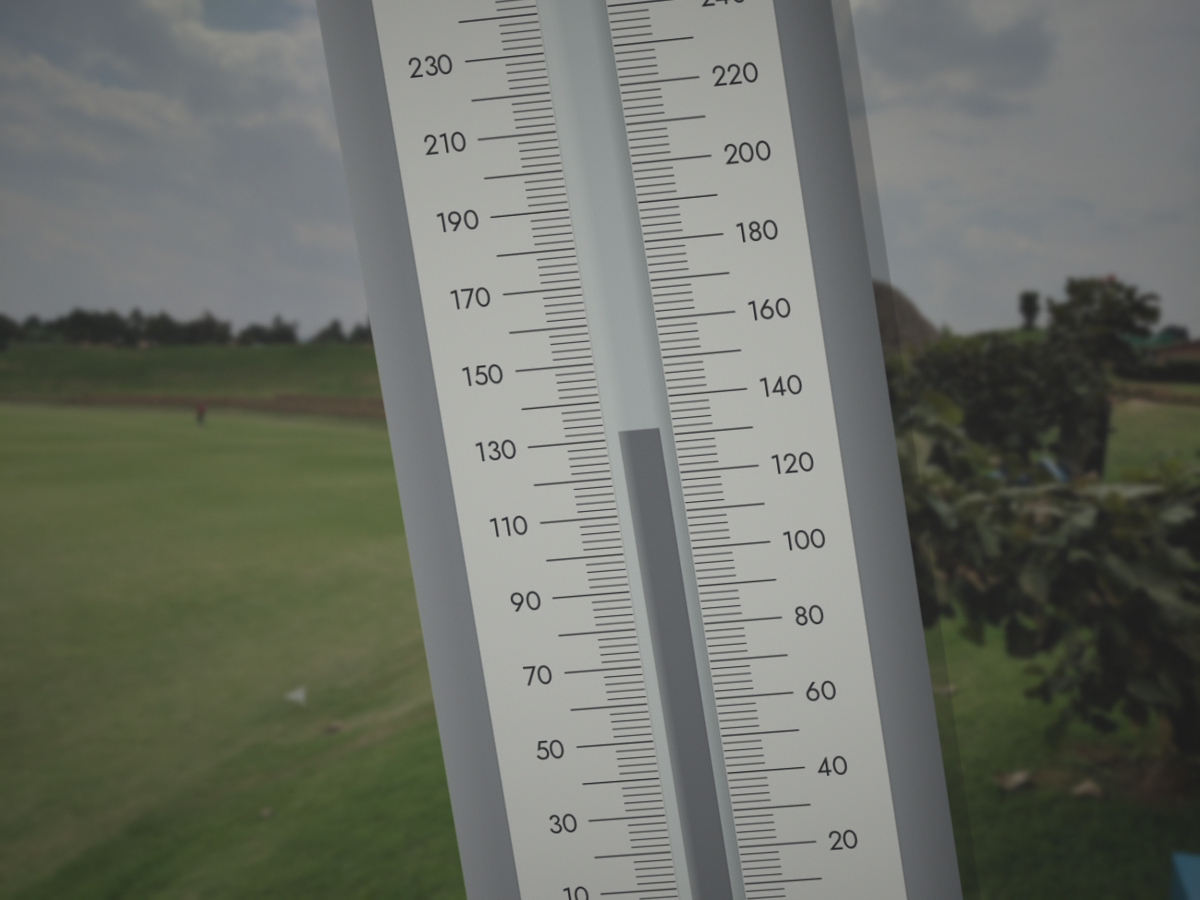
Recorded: 132,mmHg
